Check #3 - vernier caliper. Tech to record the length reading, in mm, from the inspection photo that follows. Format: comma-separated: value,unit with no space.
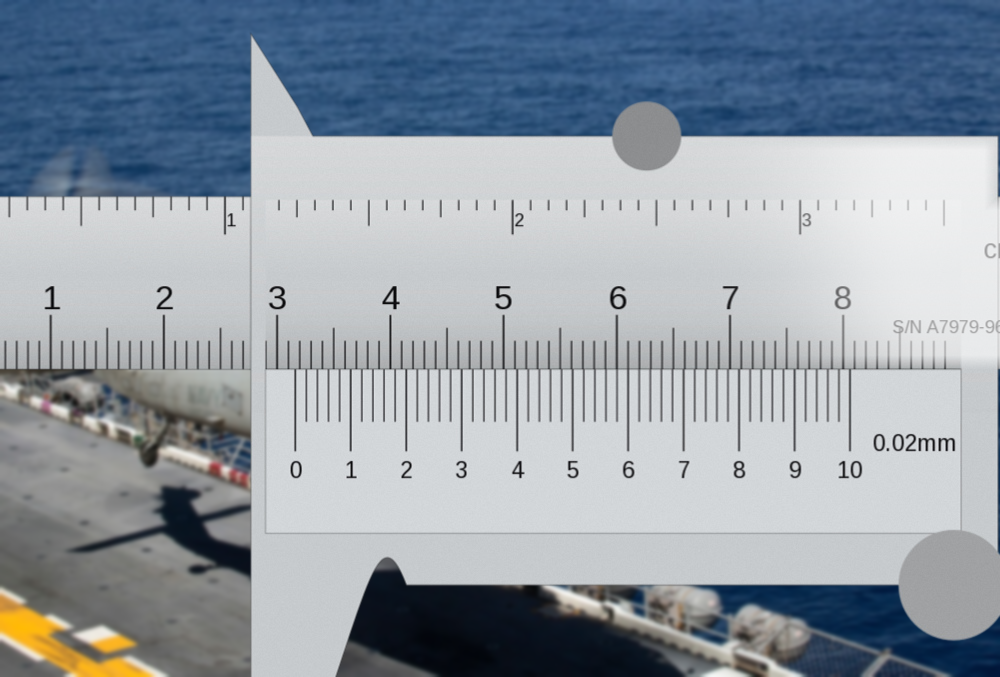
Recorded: 31.6,mm
